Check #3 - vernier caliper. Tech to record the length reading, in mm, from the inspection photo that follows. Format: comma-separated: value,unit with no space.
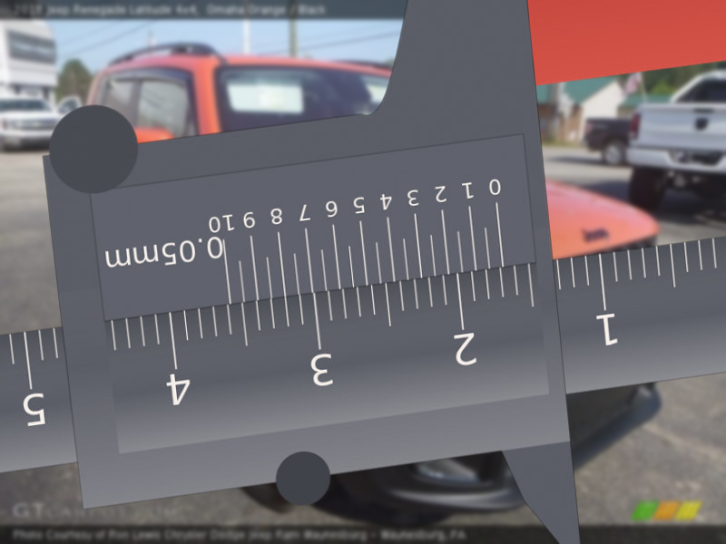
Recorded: 16.8,mm
